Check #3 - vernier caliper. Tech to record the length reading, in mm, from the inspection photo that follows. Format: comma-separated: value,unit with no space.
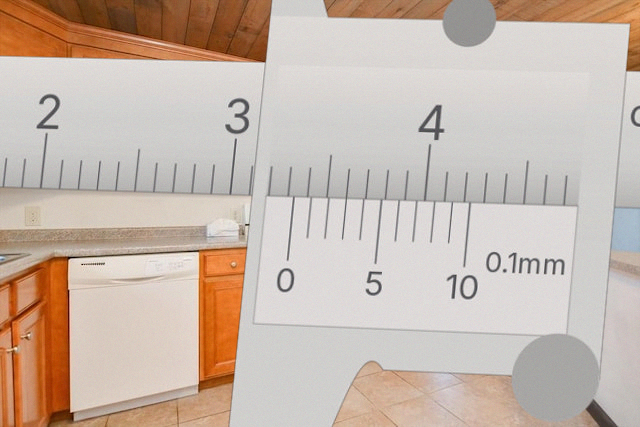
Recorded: 33.3,mm
